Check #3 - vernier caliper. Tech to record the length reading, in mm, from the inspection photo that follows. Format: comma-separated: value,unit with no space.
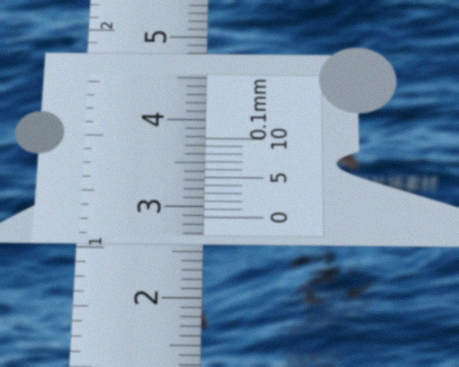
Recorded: 28.8,mm
